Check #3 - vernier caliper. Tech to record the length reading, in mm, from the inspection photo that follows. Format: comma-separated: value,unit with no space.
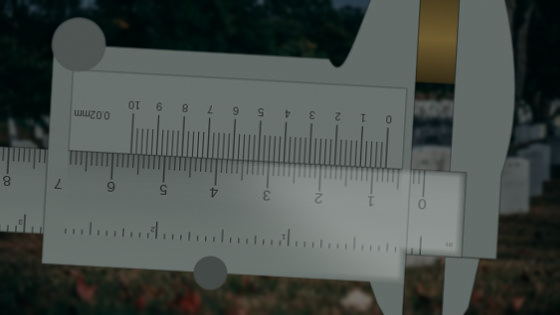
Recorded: 7.5,mm
